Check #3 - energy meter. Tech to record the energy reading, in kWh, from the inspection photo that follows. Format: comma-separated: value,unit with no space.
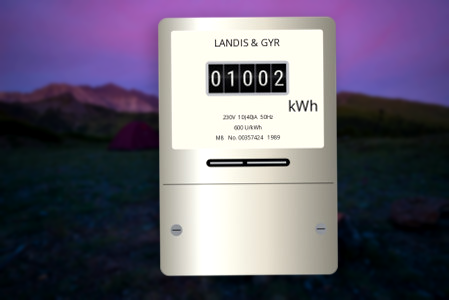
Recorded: 1002,kWh
